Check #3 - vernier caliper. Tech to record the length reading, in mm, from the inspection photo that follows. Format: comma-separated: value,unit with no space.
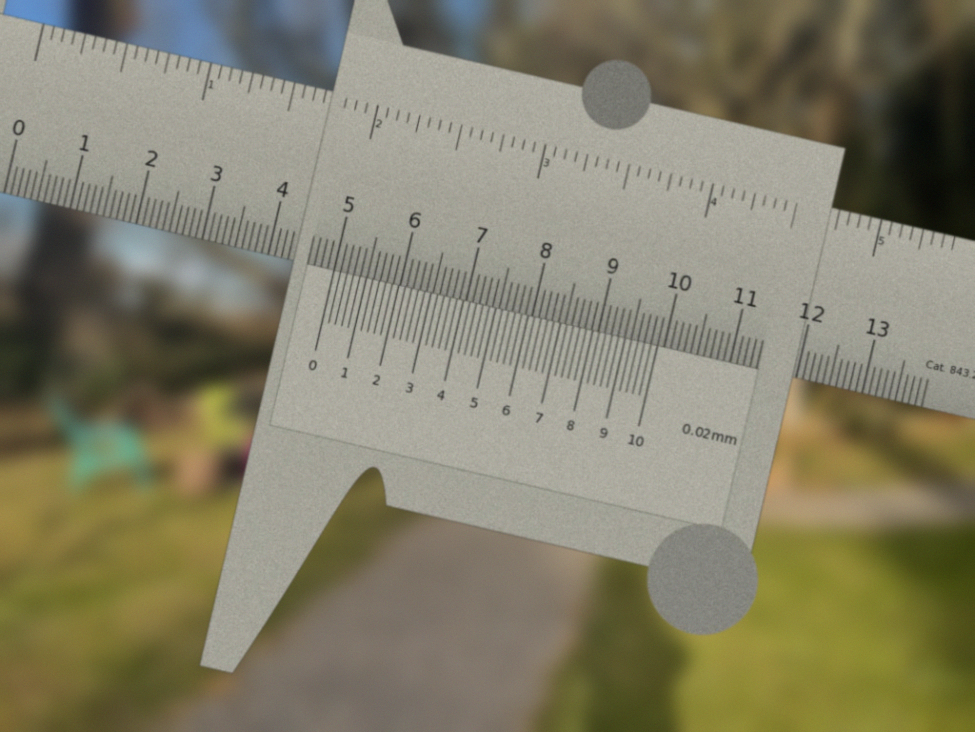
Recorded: 50.0,mm
